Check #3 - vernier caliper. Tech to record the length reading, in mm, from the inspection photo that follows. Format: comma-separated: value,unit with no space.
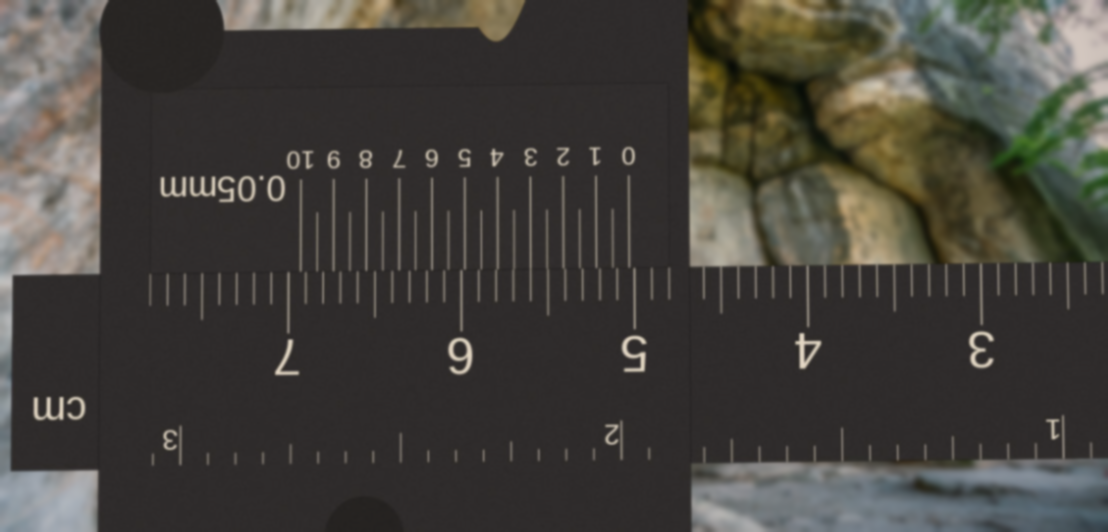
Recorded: 50.3,mm
